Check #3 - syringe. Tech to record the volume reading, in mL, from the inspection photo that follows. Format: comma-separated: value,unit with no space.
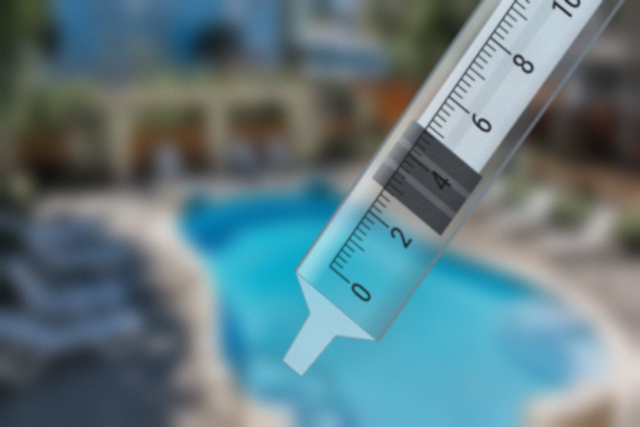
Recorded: 2.8,mL
